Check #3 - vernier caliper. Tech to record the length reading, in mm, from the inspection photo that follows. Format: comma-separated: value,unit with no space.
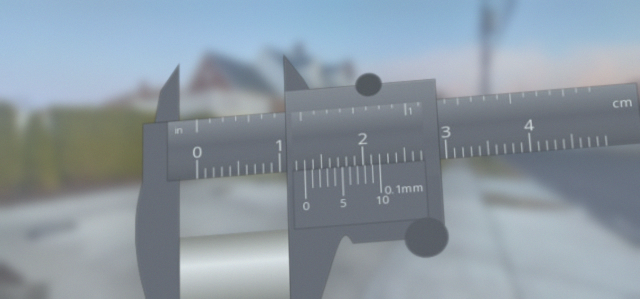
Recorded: 13.0,mm
